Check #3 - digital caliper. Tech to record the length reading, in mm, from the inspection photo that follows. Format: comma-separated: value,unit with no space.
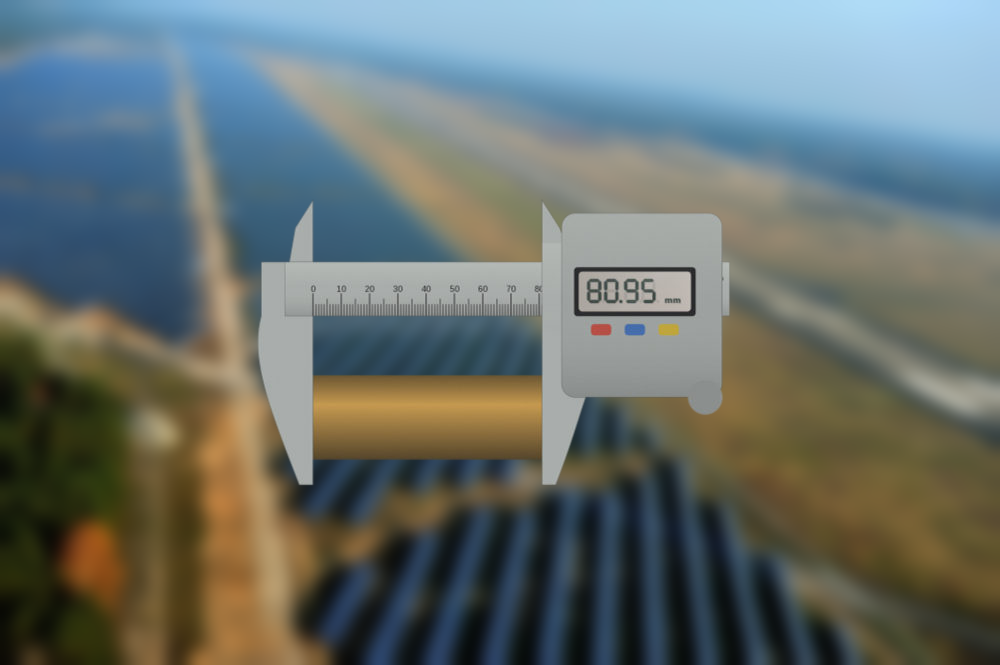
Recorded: 80.95,mm
